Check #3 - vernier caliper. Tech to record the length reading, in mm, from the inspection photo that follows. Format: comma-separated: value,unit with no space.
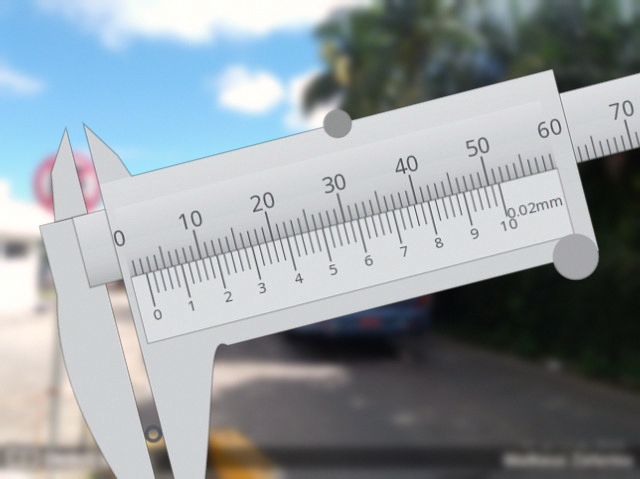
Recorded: 2.4,mm
